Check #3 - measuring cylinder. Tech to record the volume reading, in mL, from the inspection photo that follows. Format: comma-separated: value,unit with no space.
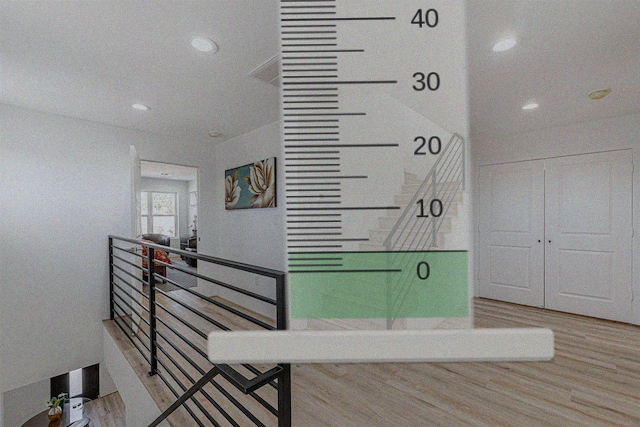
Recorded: 3,mL
